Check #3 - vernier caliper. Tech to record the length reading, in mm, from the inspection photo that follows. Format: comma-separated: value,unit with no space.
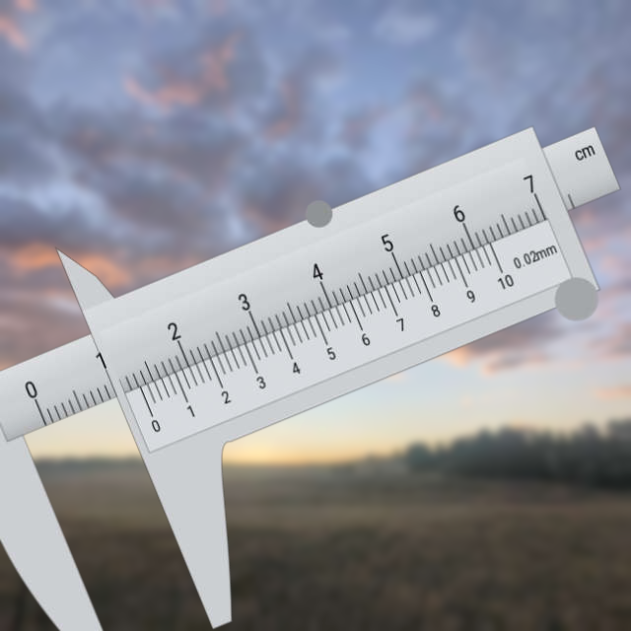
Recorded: 13.2,mm
